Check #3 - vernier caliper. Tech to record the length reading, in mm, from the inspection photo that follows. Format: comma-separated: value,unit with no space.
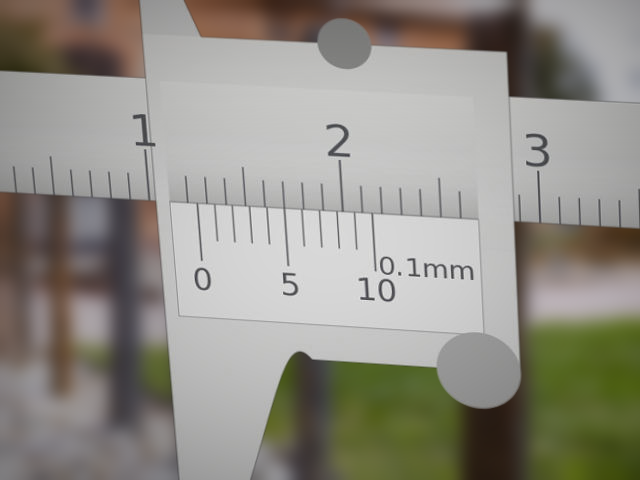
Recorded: 12.5,mm
